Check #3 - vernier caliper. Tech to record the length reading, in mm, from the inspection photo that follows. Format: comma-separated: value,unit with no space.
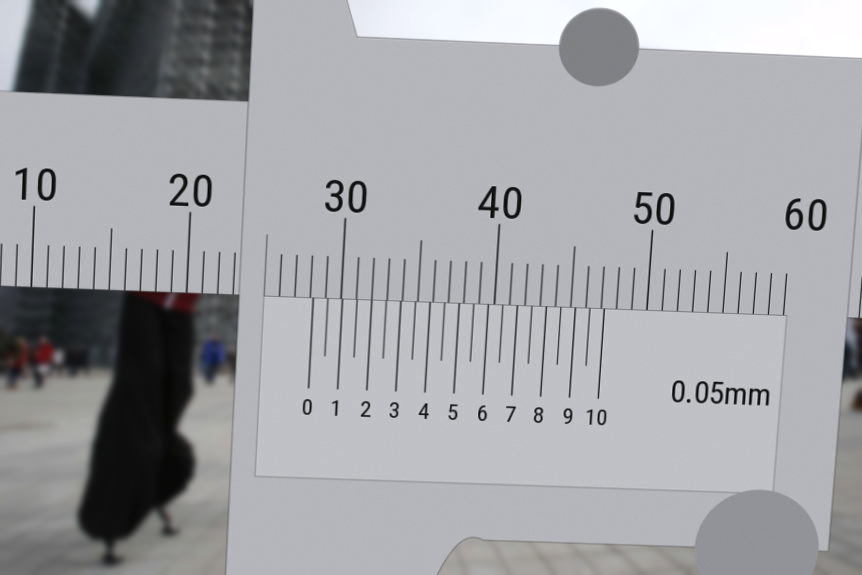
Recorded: 28.2,mm
